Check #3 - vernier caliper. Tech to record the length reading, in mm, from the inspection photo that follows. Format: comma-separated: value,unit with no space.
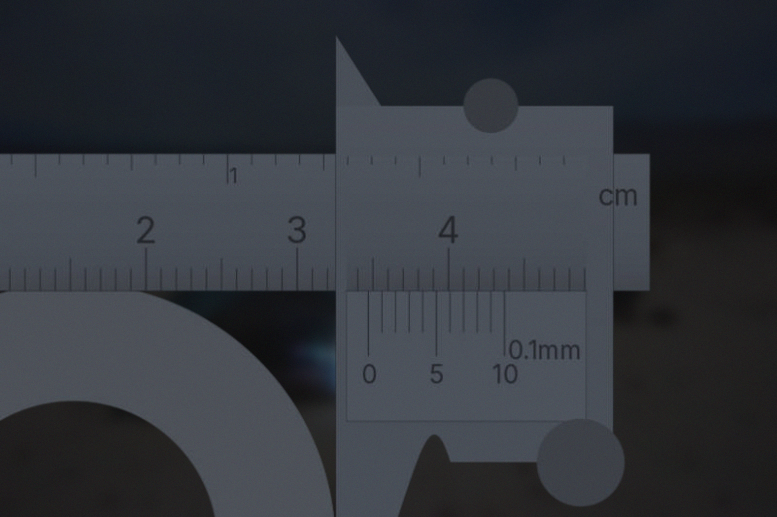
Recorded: 34.7,mm
